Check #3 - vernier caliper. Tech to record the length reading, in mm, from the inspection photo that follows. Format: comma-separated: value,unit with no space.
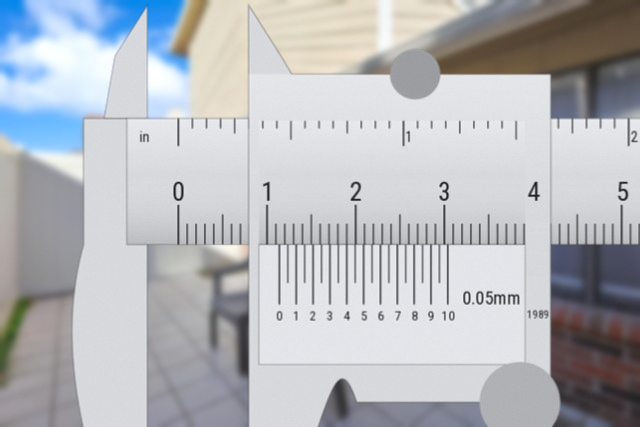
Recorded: 11.4,mm
